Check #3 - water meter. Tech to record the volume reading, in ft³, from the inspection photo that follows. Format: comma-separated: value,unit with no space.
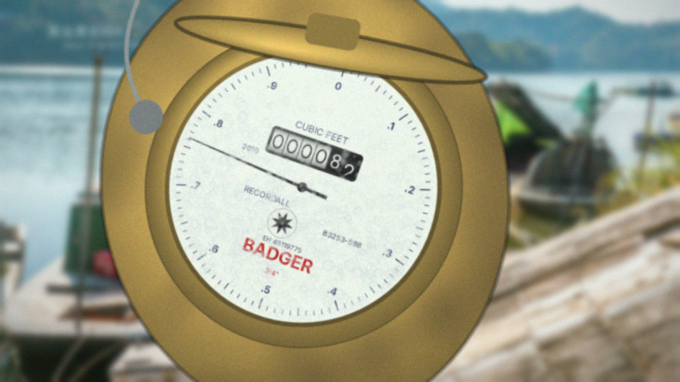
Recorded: 81.76,ft³
